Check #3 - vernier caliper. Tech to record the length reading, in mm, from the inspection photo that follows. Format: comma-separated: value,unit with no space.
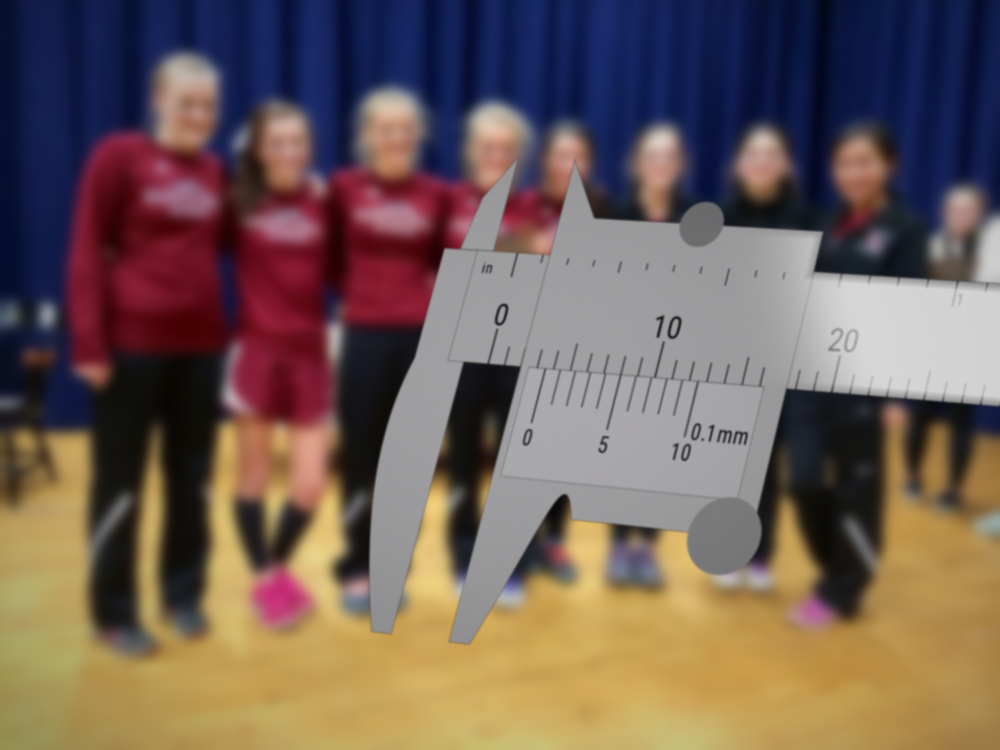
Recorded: 3.5,mm
